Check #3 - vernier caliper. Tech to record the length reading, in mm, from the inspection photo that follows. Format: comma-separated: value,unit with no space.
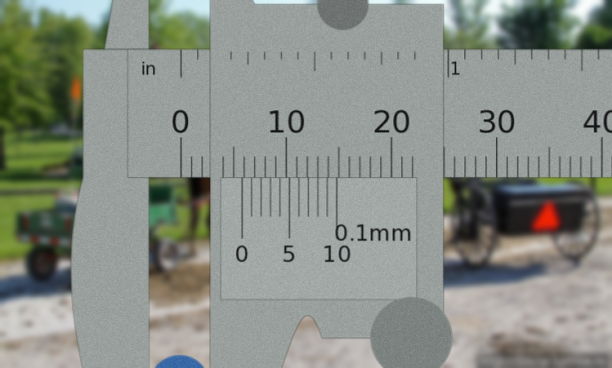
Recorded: 5.8,mm
